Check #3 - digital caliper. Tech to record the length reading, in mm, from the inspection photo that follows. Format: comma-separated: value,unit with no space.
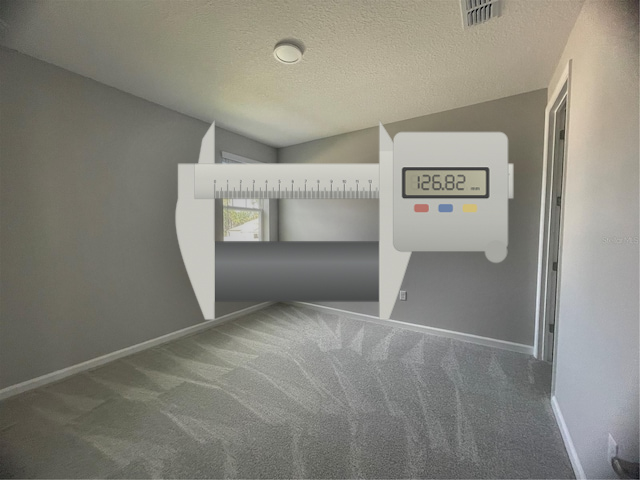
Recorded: 126.82,mm
